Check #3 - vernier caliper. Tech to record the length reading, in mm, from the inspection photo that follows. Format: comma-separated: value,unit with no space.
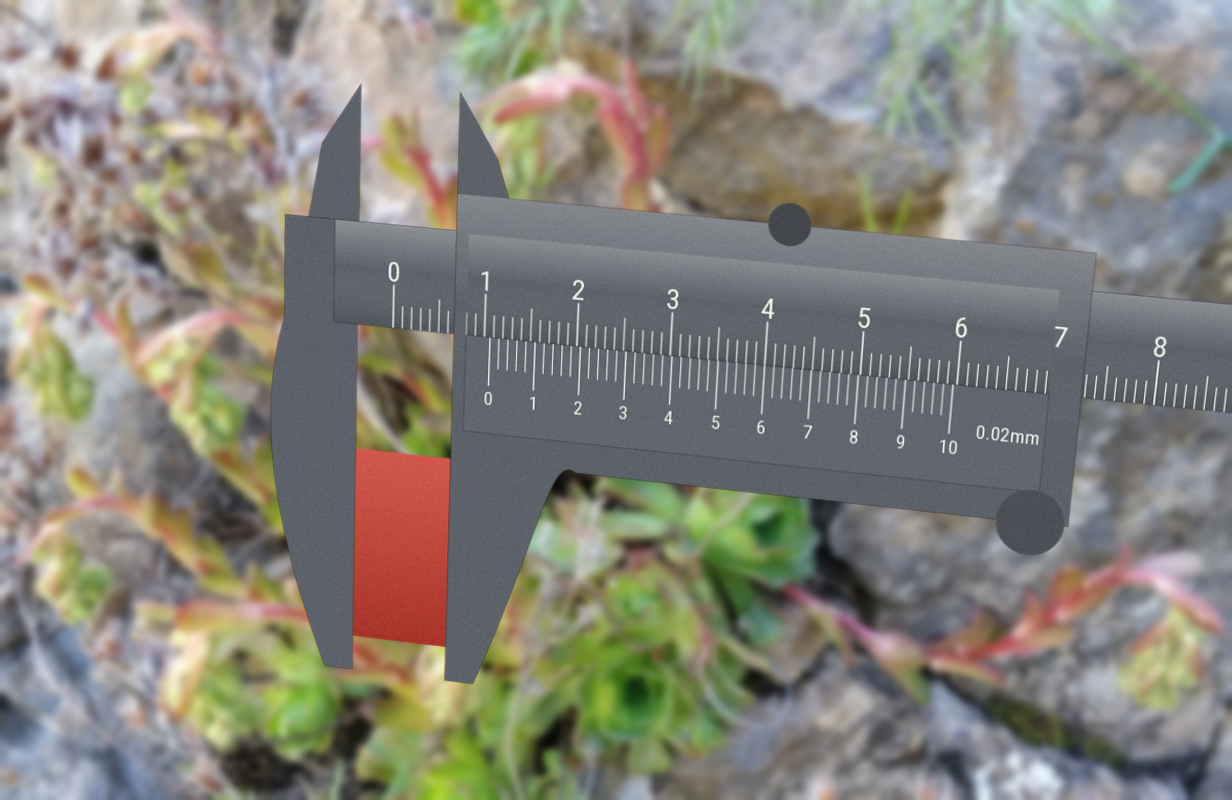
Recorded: 10.6,mm
